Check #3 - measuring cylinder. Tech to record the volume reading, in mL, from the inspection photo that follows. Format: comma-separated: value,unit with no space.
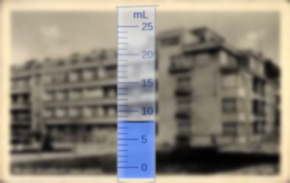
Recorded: 8,mL
